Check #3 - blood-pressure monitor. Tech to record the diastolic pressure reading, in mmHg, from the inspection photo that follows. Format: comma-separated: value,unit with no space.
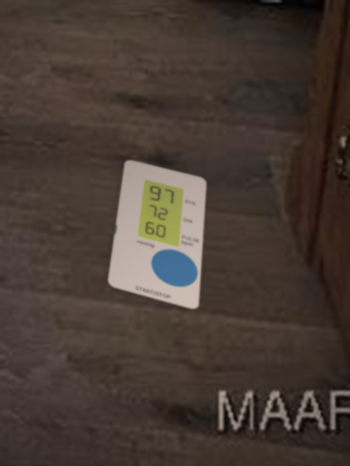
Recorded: 72,mmHg
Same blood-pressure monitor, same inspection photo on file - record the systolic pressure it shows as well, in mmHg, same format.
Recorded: 97,mmHg
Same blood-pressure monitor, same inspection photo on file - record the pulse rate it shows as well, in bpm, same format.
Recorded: 60,bpm
